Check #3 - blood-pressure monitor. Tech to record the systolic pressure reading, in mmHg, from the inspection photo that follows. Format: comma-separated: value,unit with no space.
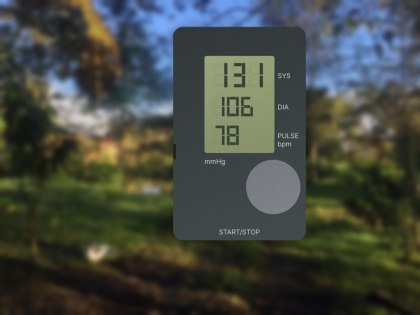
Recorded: 131,mmHg
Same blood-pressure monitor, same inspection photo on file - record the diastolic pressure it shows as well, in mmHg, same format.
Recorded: 106,mmHg
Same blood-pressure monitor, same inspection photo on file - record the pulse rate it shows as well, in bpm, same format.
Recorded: 78,bpm
